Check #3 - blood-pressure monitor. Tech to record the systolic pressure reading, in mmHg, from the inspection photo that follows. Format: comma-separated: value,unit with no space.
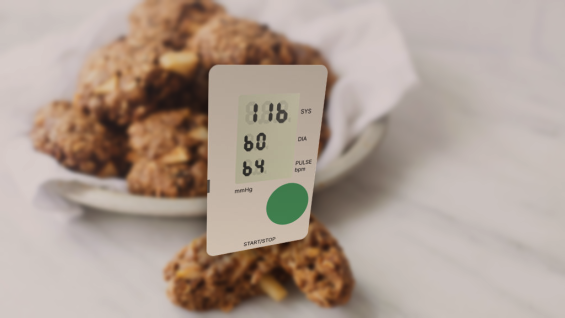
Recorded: 116,mmHg
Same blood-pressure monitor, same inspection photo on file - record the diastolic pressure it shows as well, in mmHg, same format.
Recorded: 60,mmHg
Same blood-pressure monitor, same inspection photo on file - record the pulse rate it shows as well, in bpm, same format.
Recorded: 64,bpm
